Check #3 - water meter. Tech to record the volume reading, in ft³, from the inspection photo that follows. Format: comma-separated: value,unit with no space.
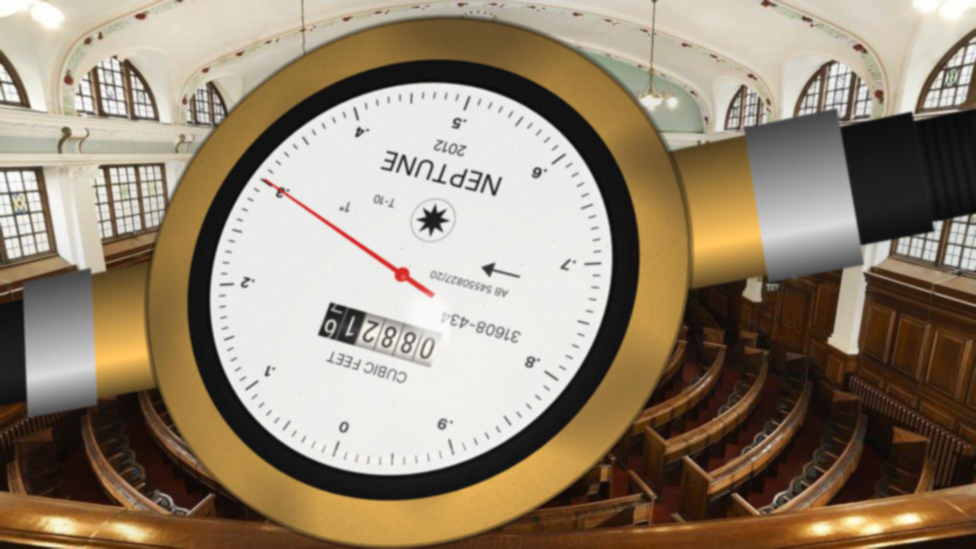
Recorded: 88216.30,ft³
